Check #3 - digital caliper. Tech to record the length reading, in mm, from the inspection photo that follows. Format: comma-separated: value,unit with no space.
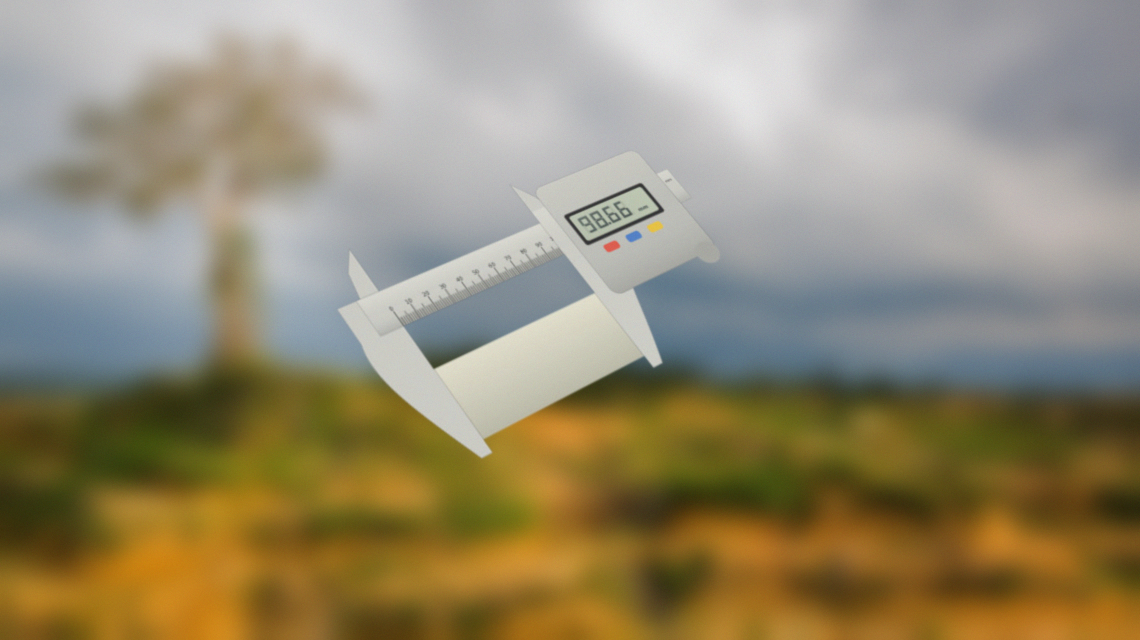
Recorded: 98.66,mm
